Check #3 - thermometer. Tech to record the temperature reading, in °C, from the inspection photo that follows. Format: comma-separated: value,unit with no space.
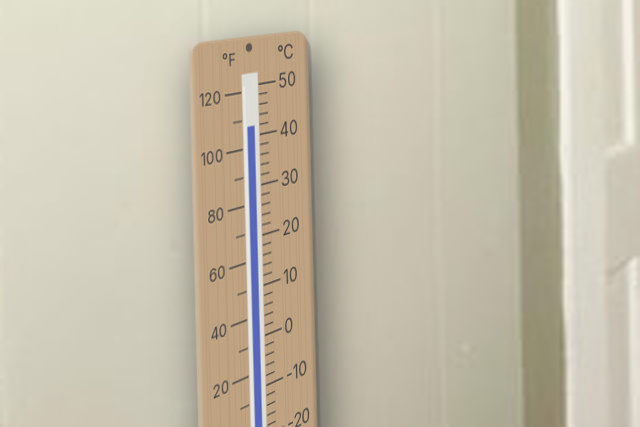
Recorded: 42,°C
